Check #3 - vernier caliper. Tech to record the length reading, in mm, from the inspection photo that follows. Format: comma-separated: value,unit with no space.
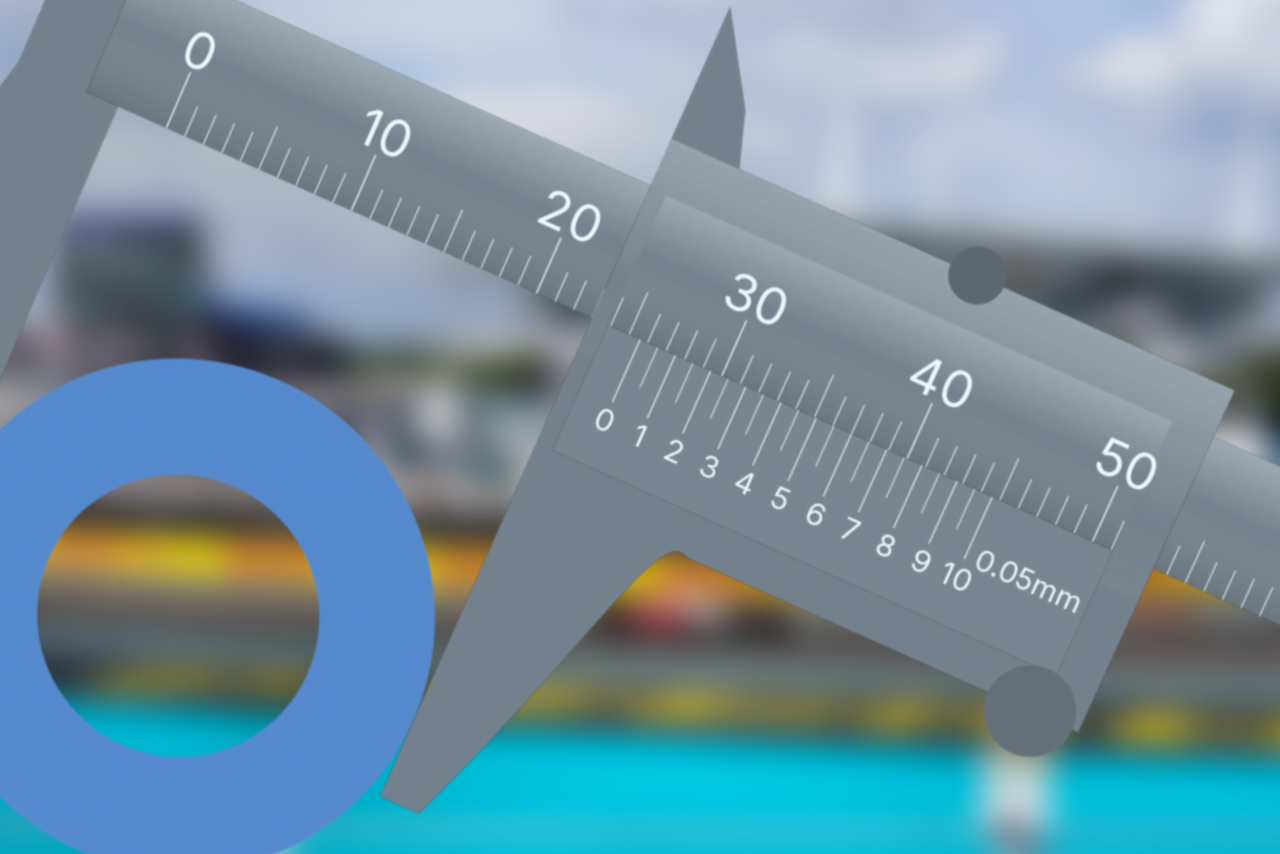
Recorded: 25.6,mm
